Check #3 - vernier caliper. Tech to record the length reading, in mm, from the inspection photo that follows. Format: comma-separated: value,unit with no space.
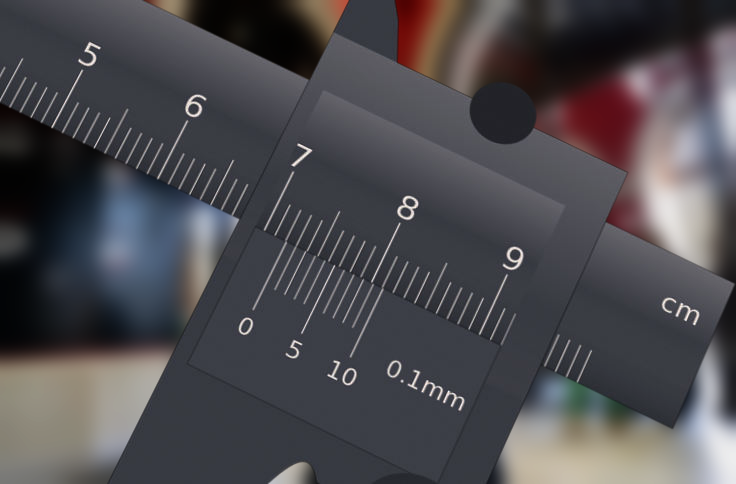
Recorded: 72.1,mm
